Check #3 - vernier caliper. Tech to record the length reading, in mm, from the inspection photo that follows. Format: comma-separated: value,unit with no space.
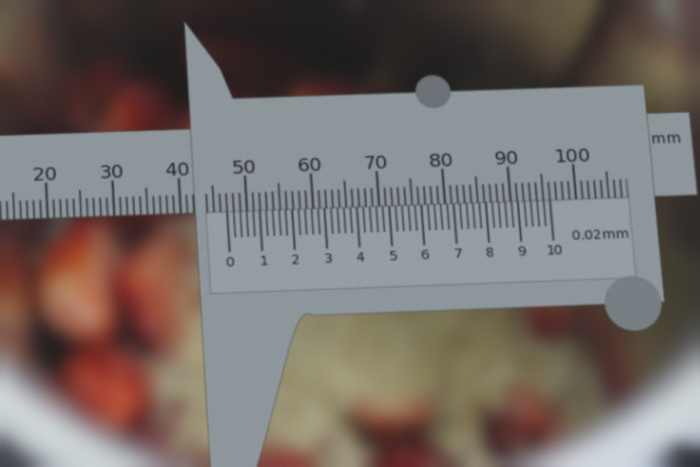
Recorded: 47.0,mm
